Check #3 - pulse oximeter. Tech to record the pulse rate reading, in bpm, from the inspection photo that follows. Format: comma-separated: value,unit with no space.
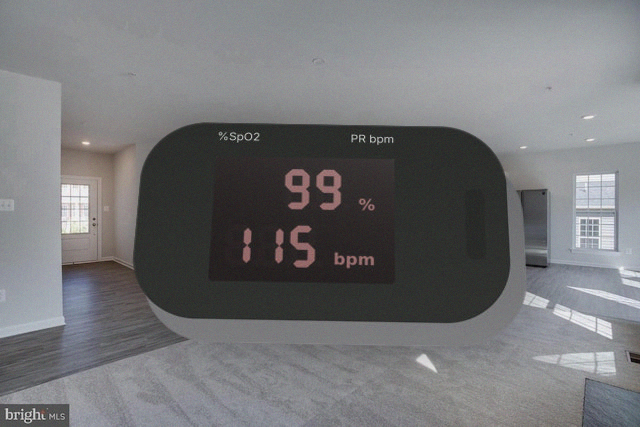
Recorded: 115,bpm
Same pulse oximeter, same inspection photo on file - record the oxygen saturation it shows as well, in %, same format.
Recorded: 99,%
